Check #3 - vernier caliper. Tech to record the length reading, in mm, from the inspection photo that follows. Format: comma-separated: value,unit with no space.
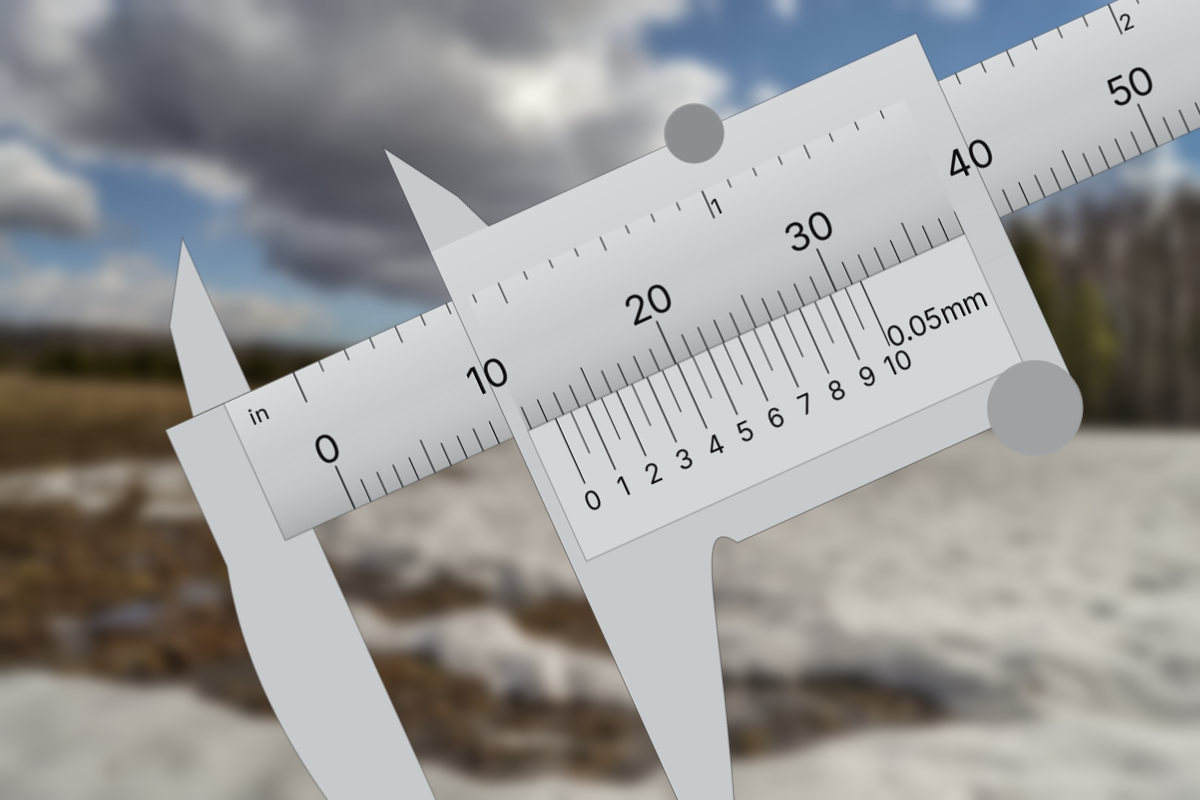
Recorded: 12.5,mm
